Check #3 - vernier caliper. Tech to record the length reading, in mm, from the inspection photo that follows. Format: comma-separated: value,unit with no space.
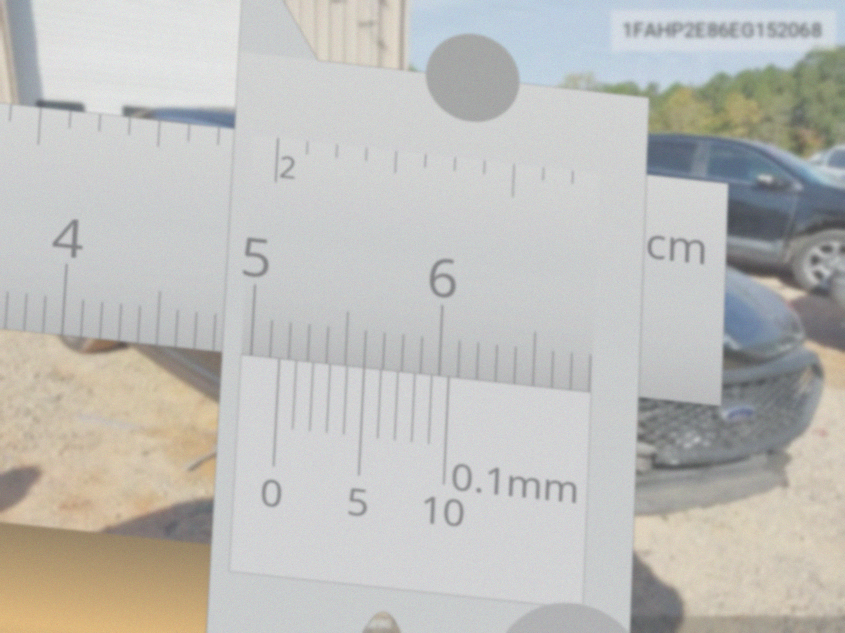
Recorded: 51.5,mm
